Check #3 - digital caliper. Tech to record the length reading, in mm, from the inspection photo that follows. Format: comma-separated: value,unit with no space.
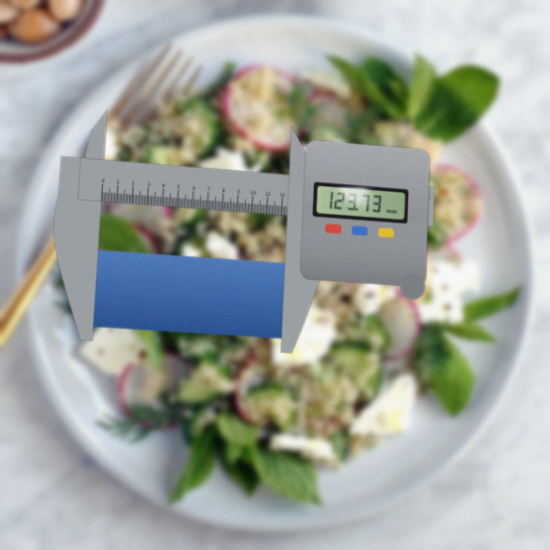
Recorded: 123.73,mm
